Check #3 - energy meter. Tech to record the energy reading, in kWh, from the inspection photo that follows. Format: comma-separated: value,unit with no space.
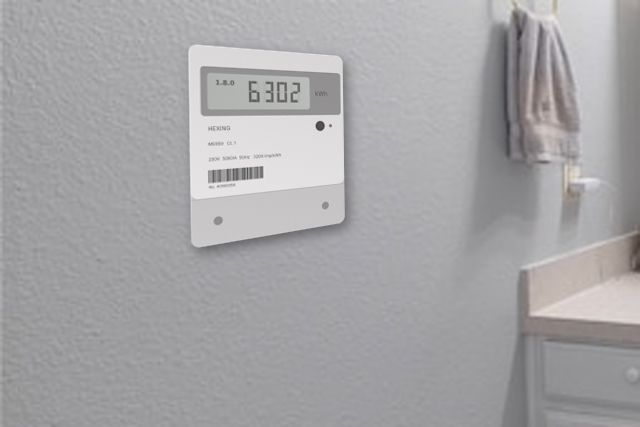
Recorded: 6302,kWh
